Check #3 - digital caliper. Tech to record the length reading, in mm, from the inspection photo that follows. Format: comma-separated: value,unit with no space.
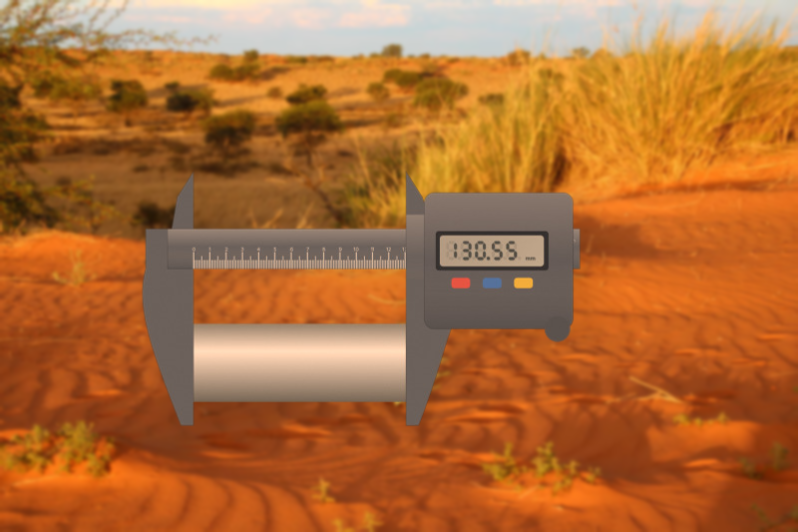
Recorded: 130.55,mm
